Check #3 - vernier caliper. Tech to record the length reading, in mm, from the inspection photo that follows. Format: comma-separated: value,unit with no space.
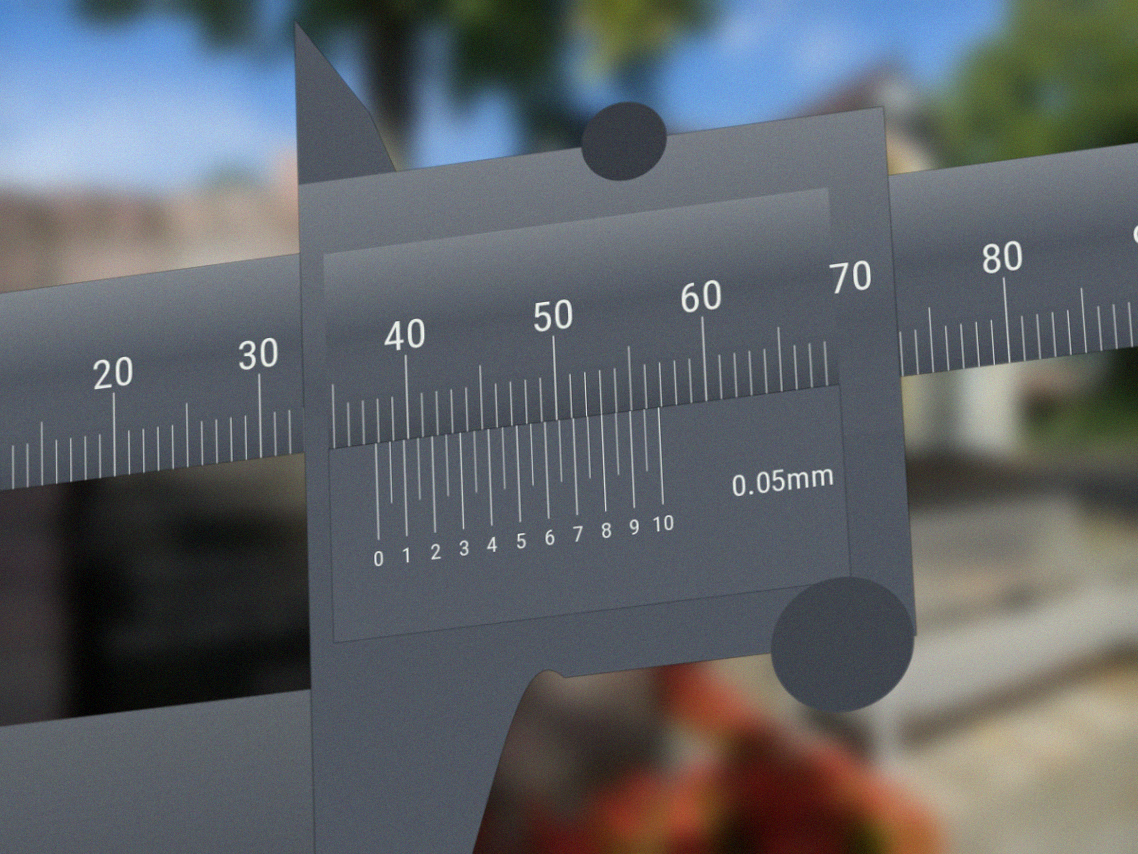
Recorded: 37.8,mm
